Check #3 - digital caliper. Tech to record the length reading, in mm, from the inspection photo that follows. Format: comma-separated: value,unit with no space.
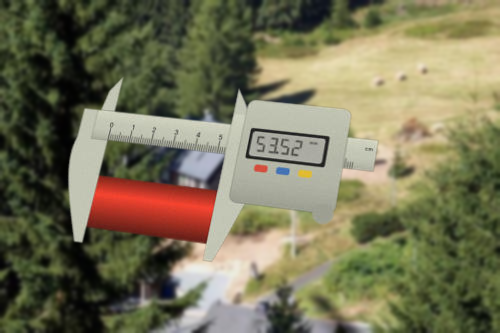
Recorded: 53.52,mm
